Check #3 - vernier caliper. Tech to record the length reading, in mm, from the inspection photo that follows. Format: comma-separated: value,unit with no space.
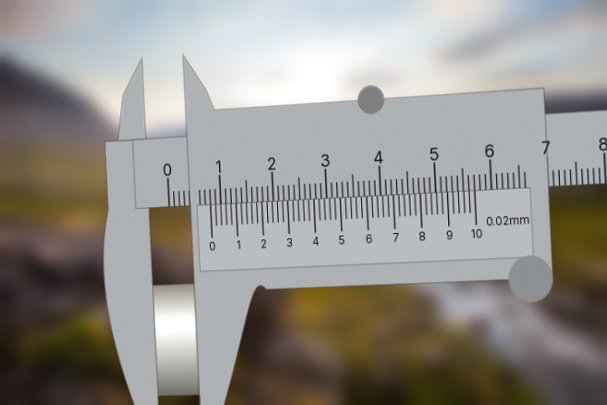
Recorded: 8.0,mm
